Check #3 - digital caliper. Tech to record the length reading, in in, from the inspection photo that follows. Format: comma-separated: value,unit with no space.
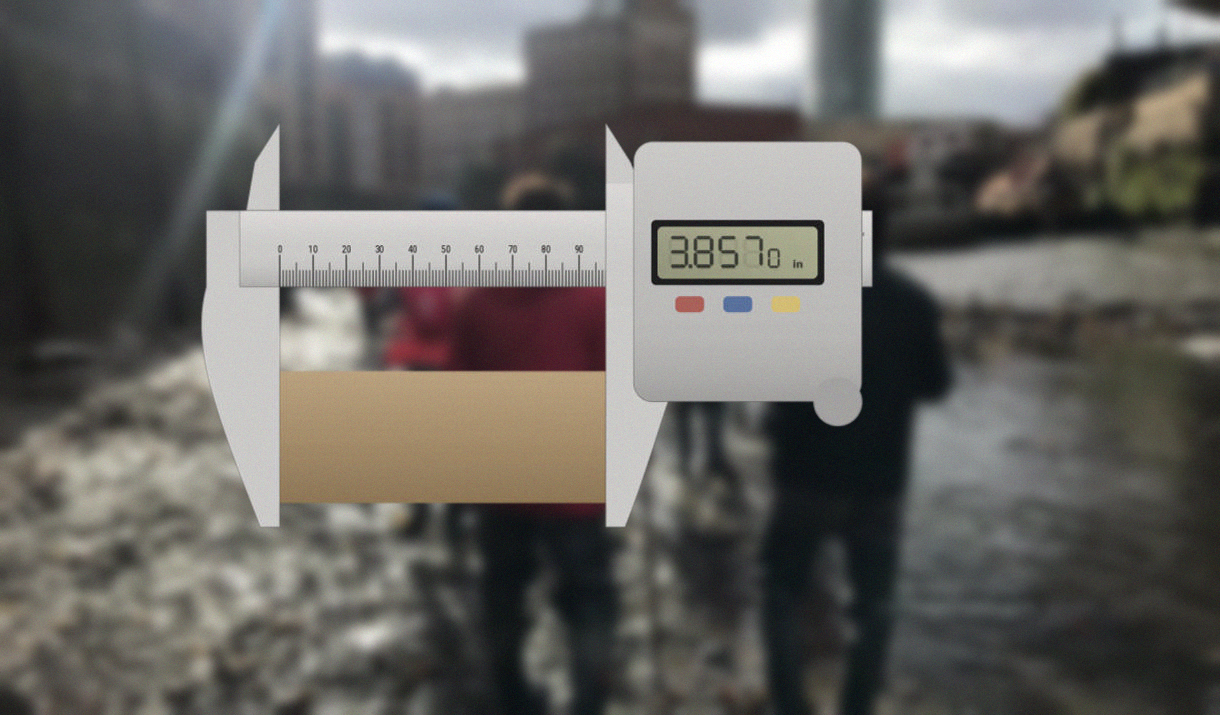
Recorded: 3.8570,in
